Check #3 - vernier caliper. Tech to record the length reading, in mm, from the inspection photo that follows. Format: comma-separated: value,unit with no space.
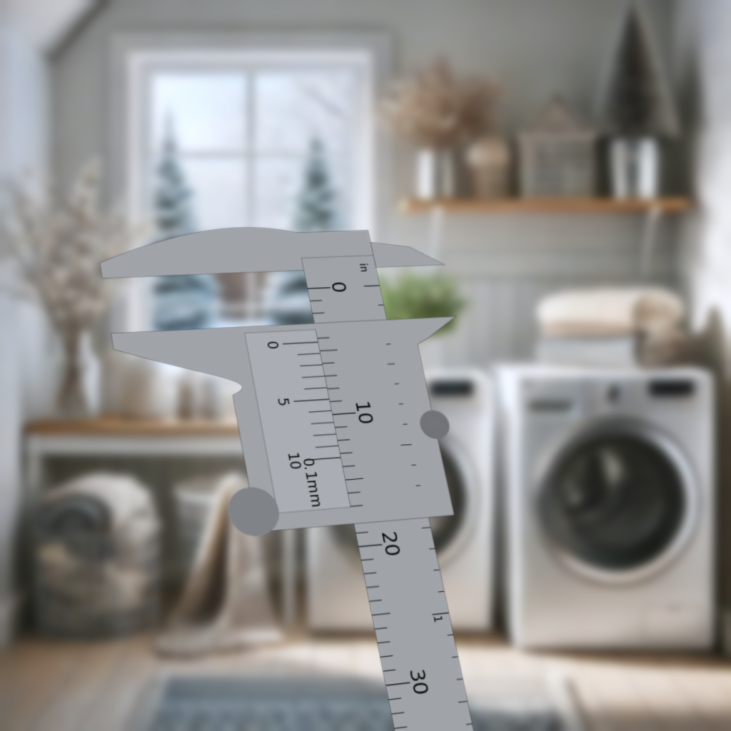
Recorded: 4.3,mm
